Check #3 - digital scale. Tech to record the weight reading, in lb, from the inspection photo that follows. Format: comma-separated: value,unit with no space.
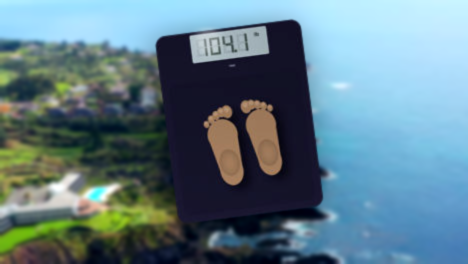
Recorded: 104.1,lb
